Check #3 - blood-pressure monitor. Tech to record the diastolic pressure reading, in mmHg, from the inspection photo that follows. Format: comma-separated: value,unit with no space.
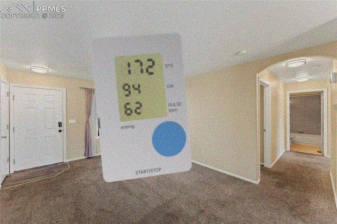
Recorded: 94,mmHg
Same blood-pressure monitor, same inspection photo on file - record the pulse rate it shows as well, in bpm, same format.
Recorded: 62,bpm
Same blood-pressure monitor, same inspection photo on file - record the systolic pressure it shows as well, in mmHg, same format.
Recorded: 172,mmHg
